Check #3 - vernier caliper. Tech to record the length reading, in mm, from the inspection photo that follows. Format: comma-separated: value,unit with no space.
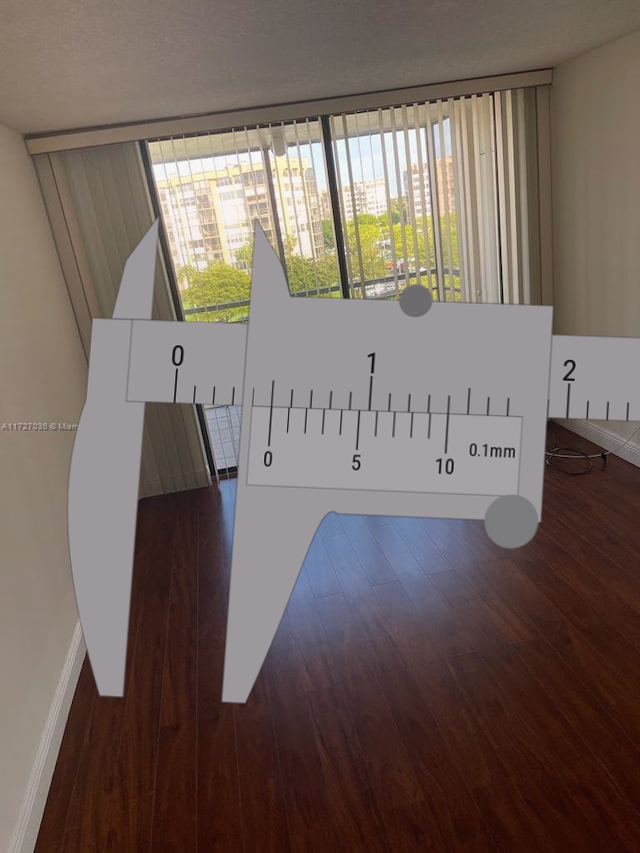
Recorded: 5.0,mm
